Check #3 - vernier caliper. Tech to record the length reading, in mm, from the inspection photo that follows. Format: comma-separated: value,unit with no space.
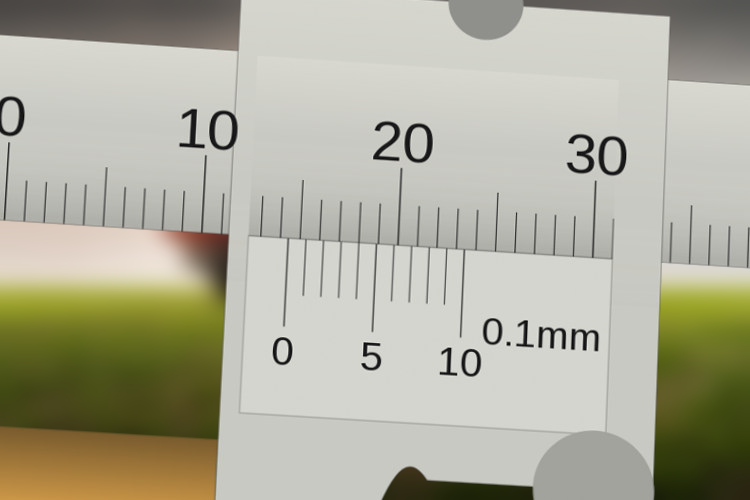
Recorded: 14.4,mm
